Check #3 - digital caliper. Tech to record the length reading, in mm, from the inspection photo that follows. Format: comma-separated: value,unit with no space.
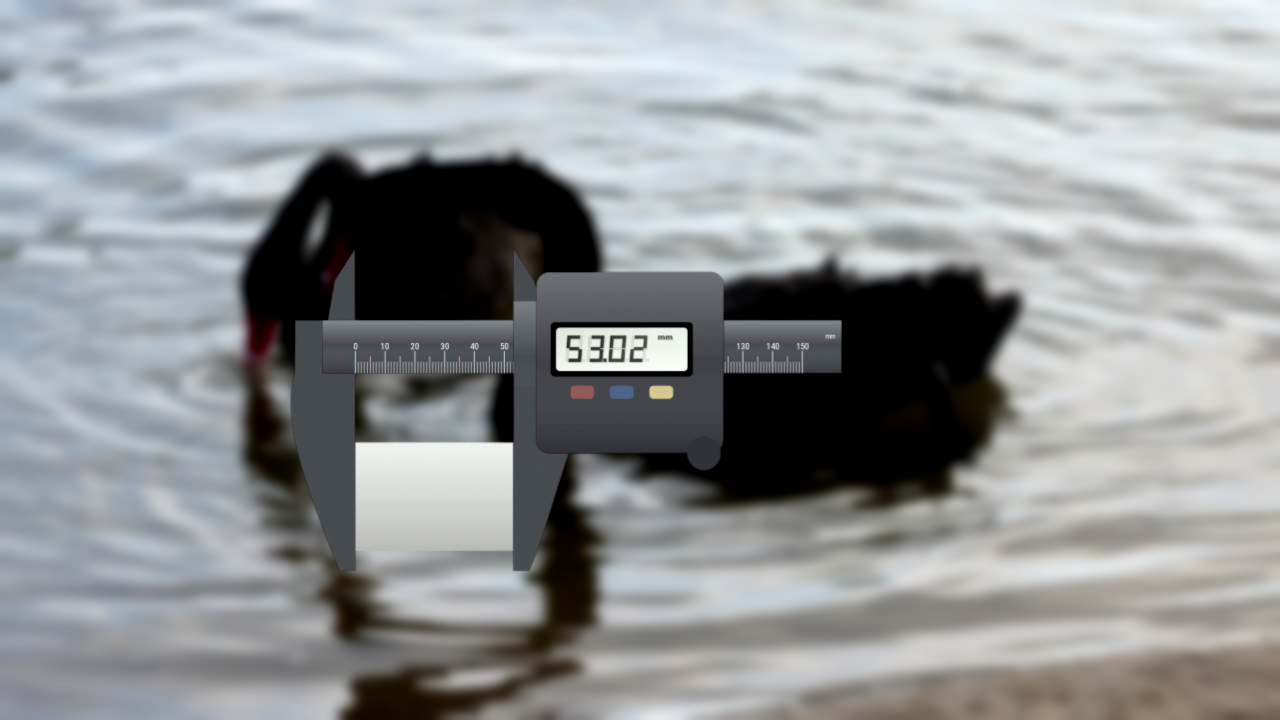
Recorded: 53.02,mm
